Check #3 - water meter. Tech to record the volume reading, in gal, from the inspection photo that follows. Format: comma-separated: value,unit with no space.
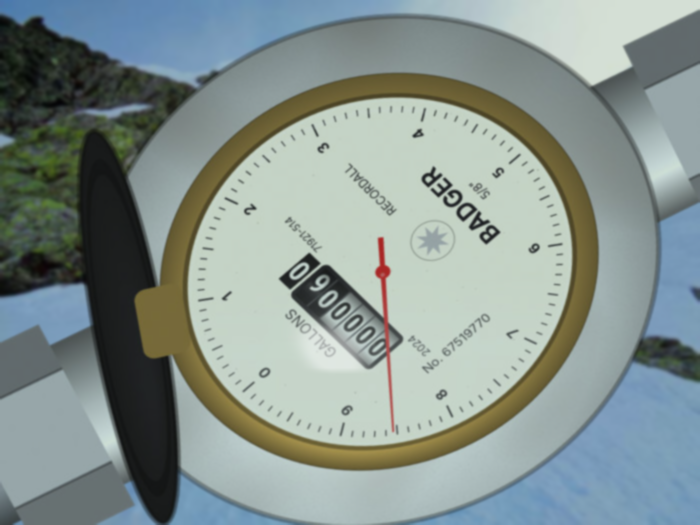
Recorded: 58.5,gal
